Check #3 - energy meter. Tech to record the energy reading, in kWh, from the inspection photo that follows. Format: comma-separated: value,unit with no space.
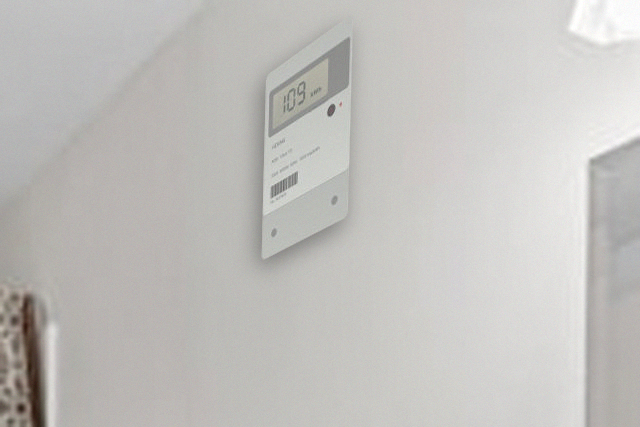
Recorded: 109,kWh
